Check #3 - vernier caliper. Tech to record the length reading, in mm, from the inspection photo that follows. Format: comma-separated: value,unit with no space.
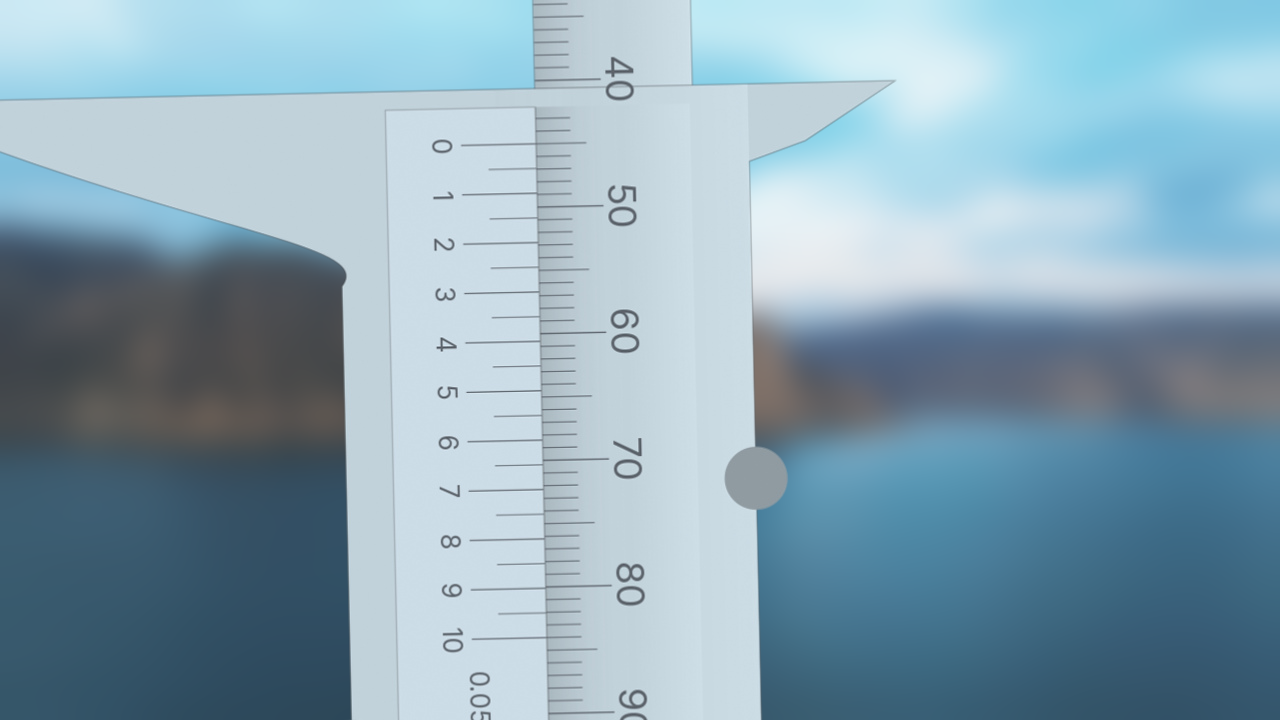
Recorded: 45.0,mm
